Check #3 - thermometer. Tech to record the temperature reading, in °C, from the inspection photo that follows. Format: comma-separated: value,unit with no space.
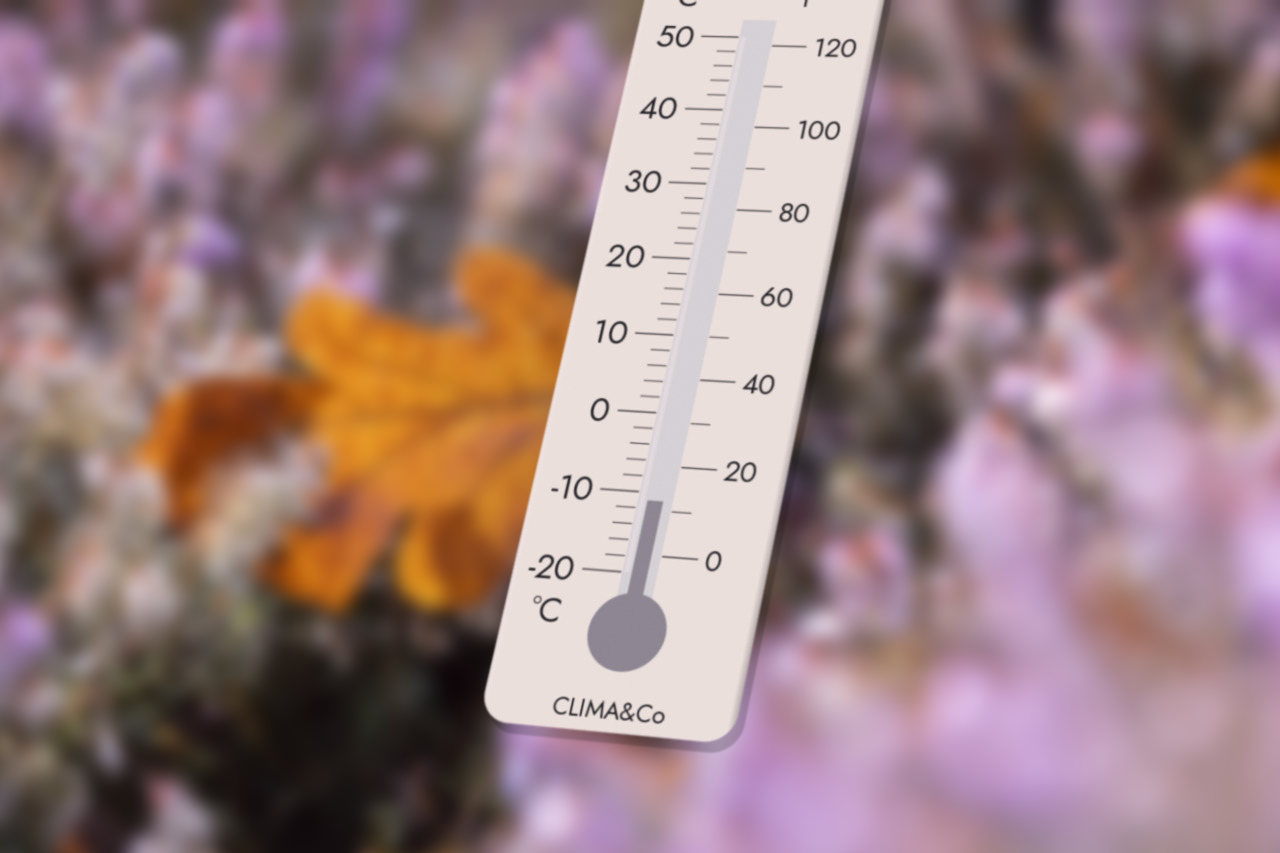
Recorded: -11,°C
